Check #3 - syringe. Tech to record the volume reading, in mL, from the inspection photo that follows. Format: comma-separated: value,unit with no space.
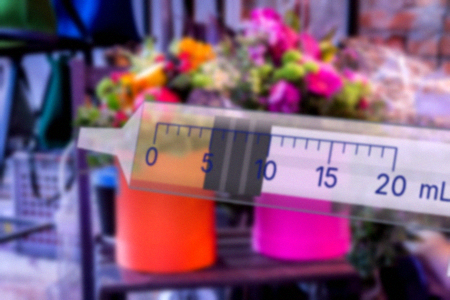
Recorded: 5,mL
